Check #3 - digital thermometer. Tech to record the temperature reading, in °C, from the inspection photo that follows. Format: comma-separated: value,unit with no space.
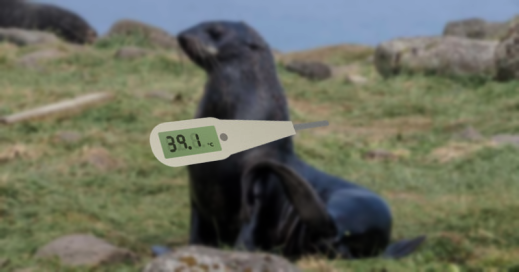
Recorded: 39.1,°C
